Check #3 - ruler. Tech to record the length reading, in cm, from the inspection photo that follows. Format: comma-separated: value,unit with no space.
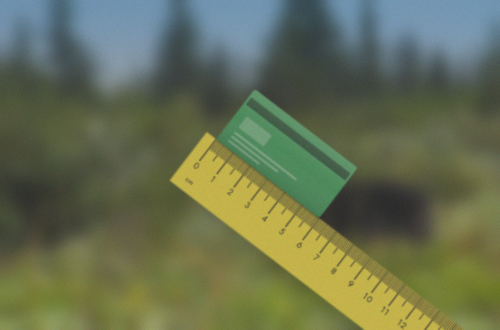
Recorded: 6,cm
